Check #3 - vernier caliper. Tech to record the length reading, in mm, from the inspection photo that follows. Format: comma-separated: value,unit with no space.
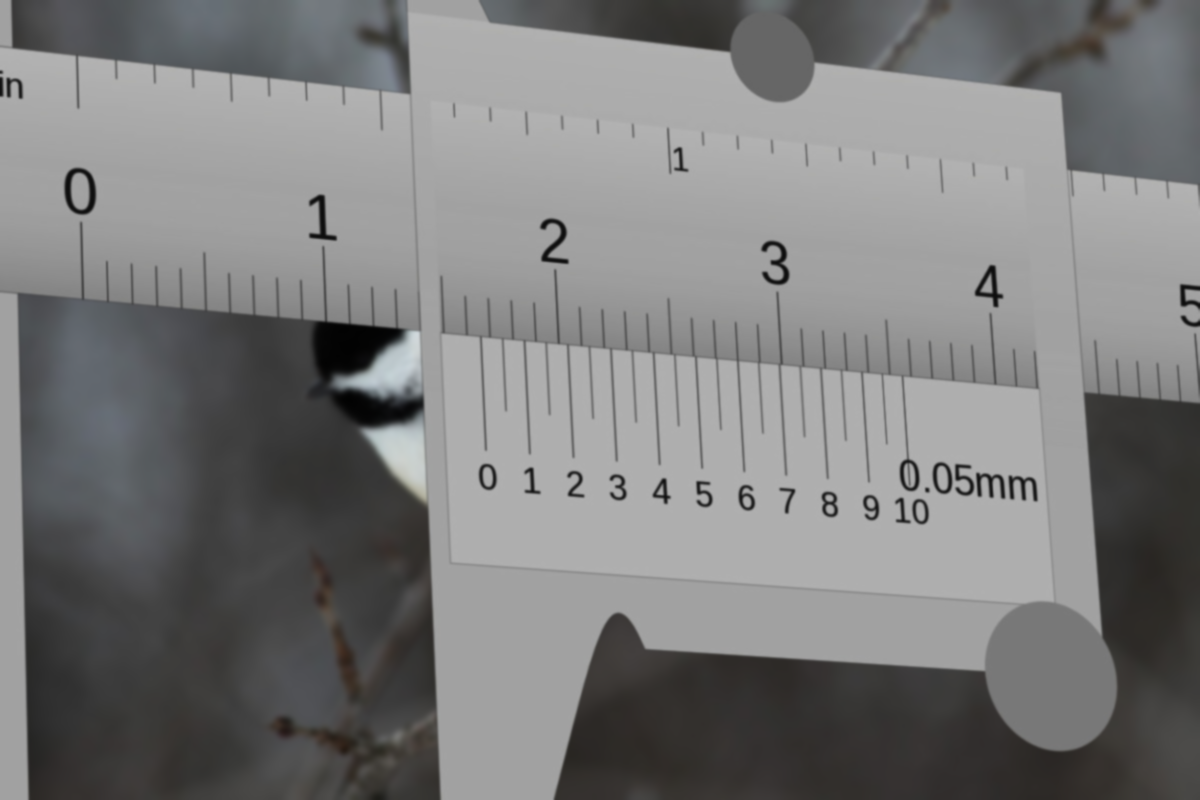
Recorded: 16.6,mm
